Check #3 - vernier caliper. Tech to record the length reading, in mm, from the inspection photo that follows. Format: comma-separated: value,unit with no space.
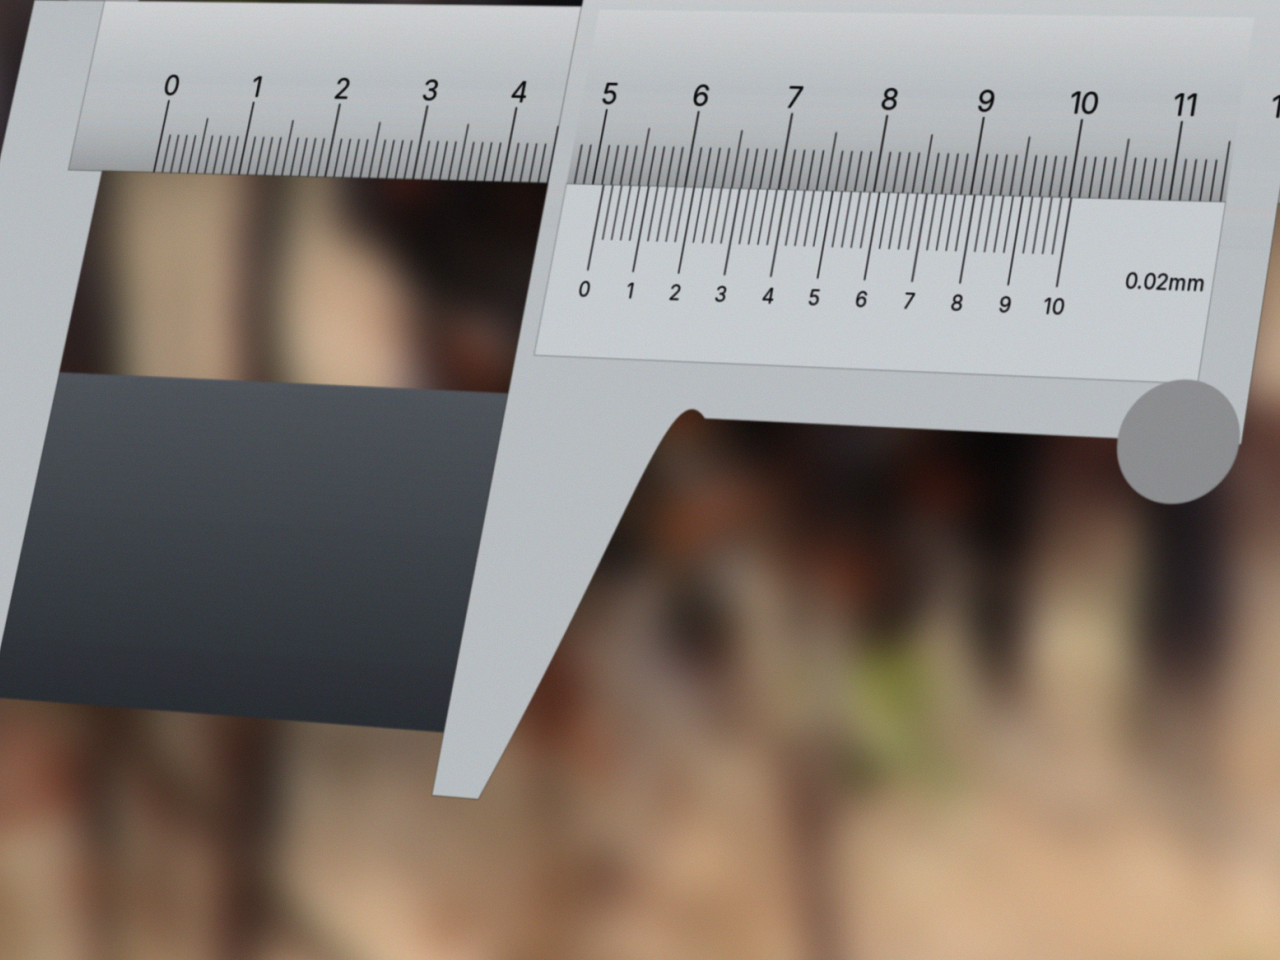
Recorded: 51.2,mm
